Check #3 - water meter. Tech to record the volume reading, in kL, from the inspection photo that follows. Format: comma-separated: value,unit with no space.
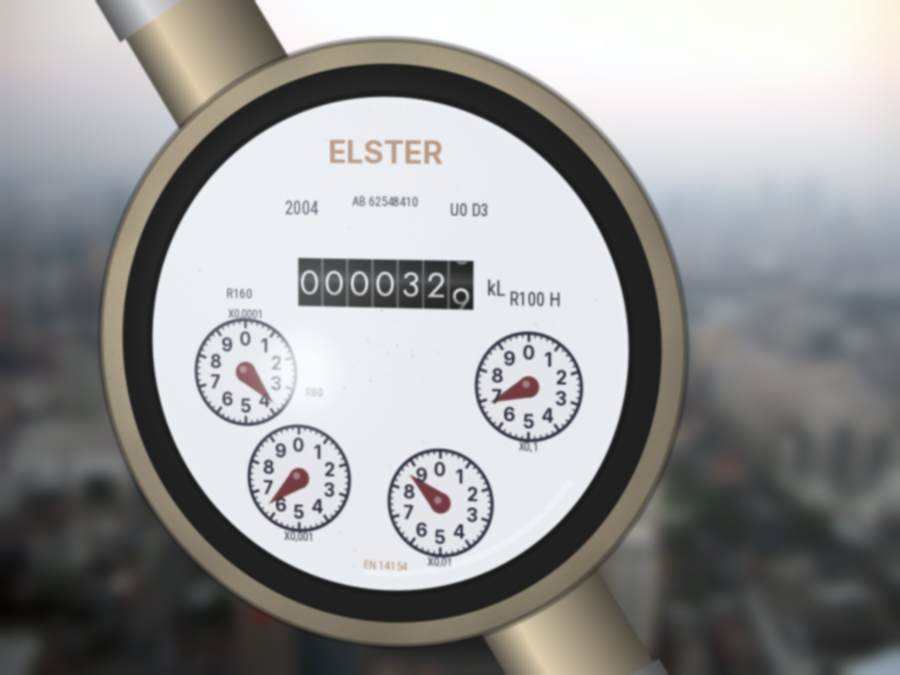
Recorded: 328.6863,kL
